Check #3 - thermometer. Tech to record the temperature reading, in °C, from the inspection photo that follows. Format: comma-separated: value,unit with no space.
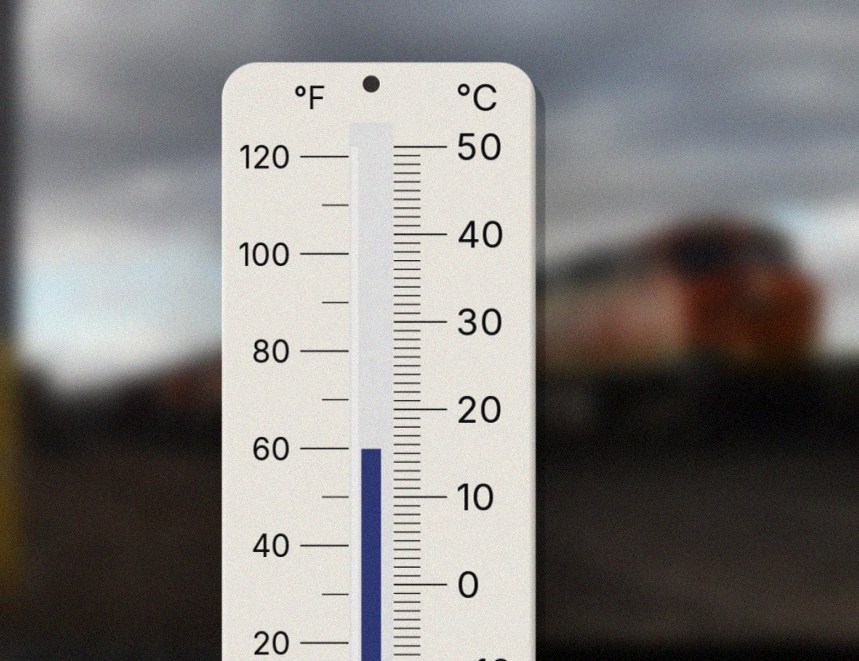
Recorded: 15.5,°C
